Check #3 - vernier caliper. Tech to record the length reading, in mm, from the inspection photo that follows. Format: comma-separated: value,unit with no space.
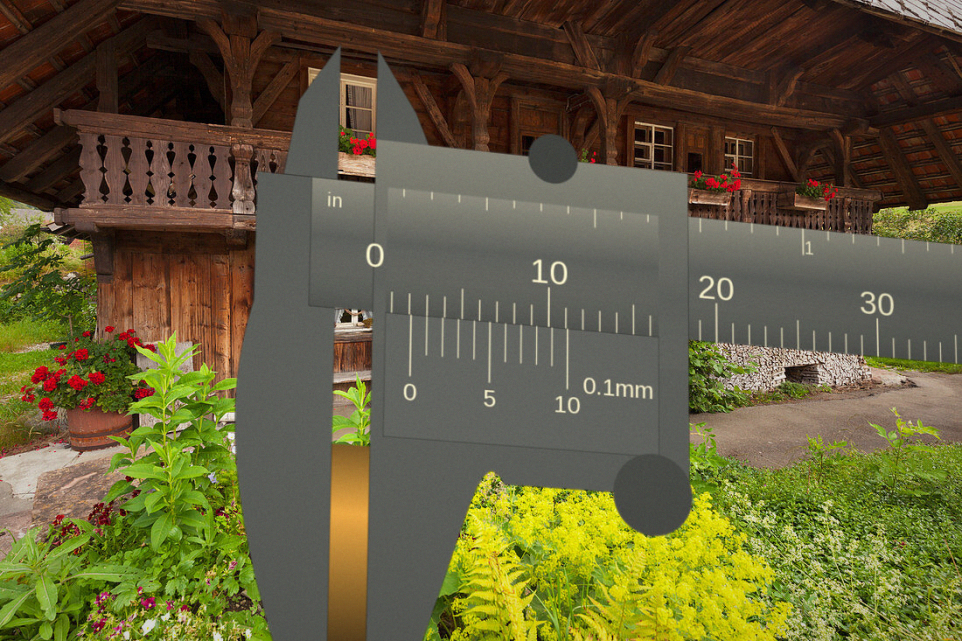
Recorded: 2.1,mm
